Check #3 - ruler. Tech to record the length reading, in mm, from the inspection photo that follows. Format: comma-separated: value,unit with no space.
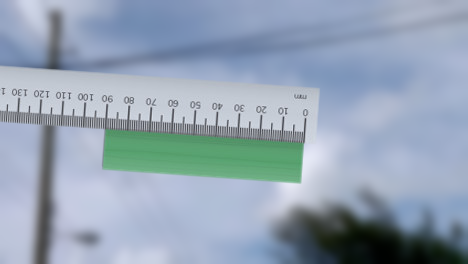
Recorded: 90,mm
